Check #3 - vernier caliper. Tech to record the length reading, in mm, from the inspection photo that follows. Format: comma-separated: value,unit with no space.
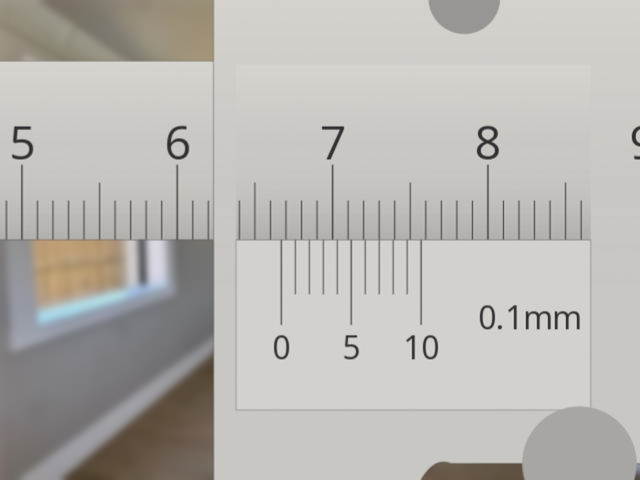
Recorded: 66.7,mm
